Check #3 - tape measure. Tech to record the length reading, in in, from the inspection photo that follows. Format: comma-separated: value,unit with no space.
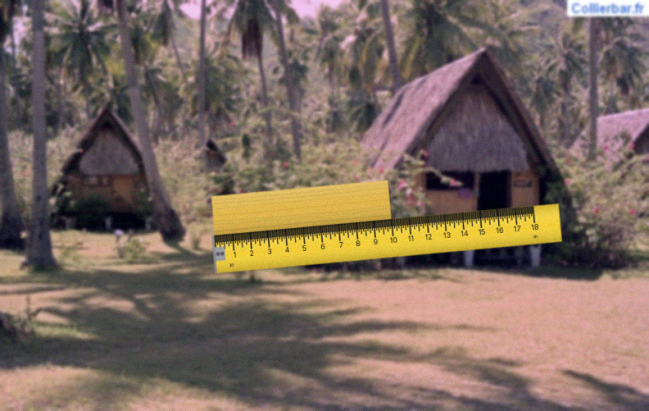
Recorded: 10,in
